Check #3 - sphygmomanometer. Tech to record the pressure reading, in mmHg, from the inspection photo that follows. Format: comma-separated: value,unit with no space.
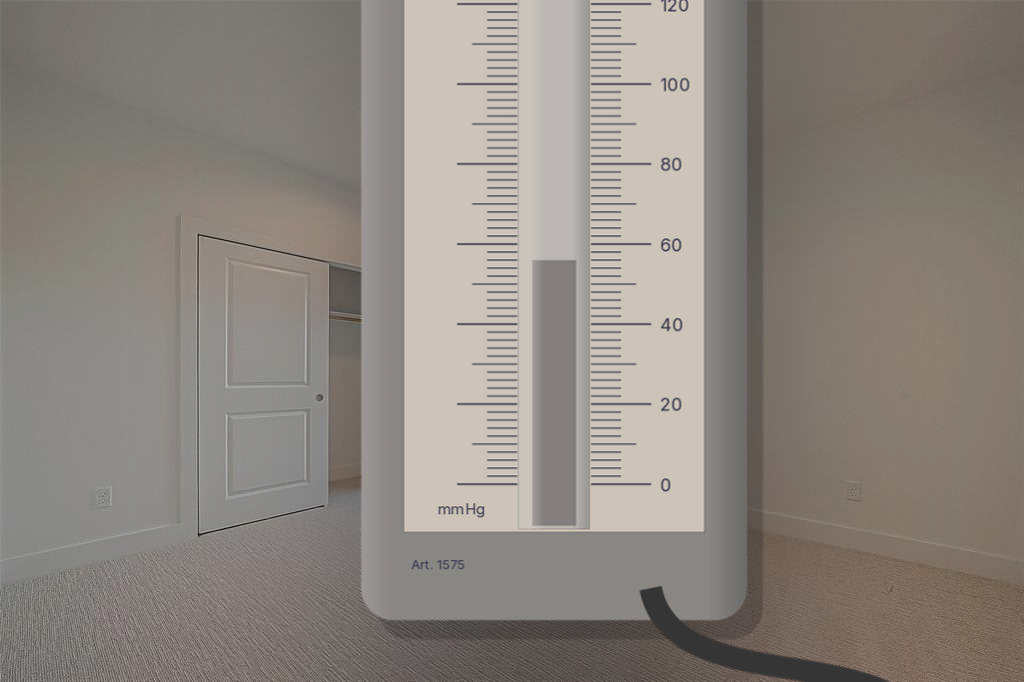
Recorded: 56,mmHg
